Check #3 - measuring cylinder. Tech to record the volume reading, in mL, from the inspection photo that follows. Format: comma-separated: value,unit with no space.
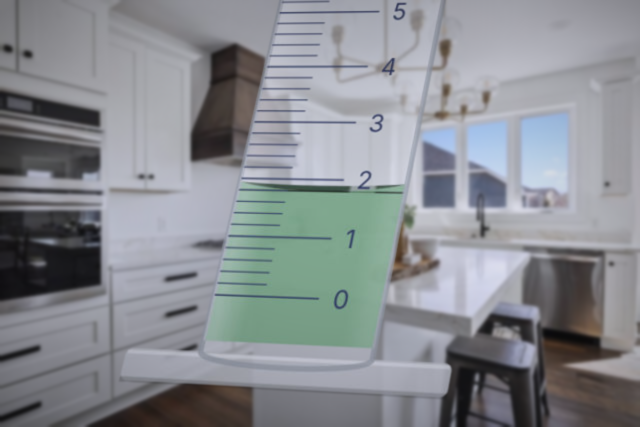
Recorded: 1.8,mL
